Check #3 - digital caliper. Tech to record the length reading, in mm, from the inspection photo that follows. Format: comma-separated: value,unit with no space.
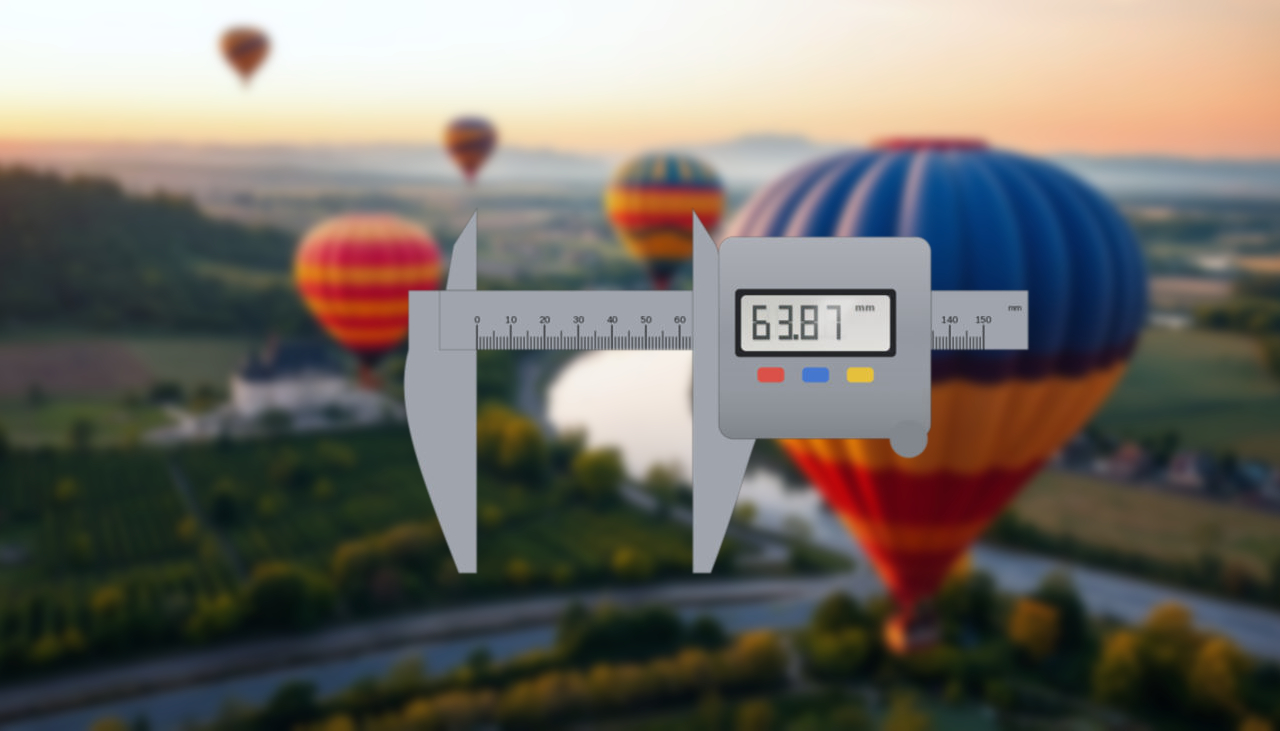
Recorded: 63.87,mm
